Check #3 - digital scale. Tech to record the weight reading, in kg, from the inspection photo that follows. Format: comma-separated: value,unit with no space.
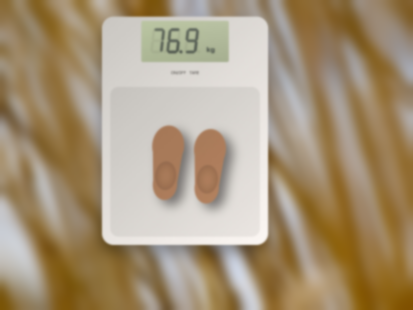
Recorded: 76.9,kg
